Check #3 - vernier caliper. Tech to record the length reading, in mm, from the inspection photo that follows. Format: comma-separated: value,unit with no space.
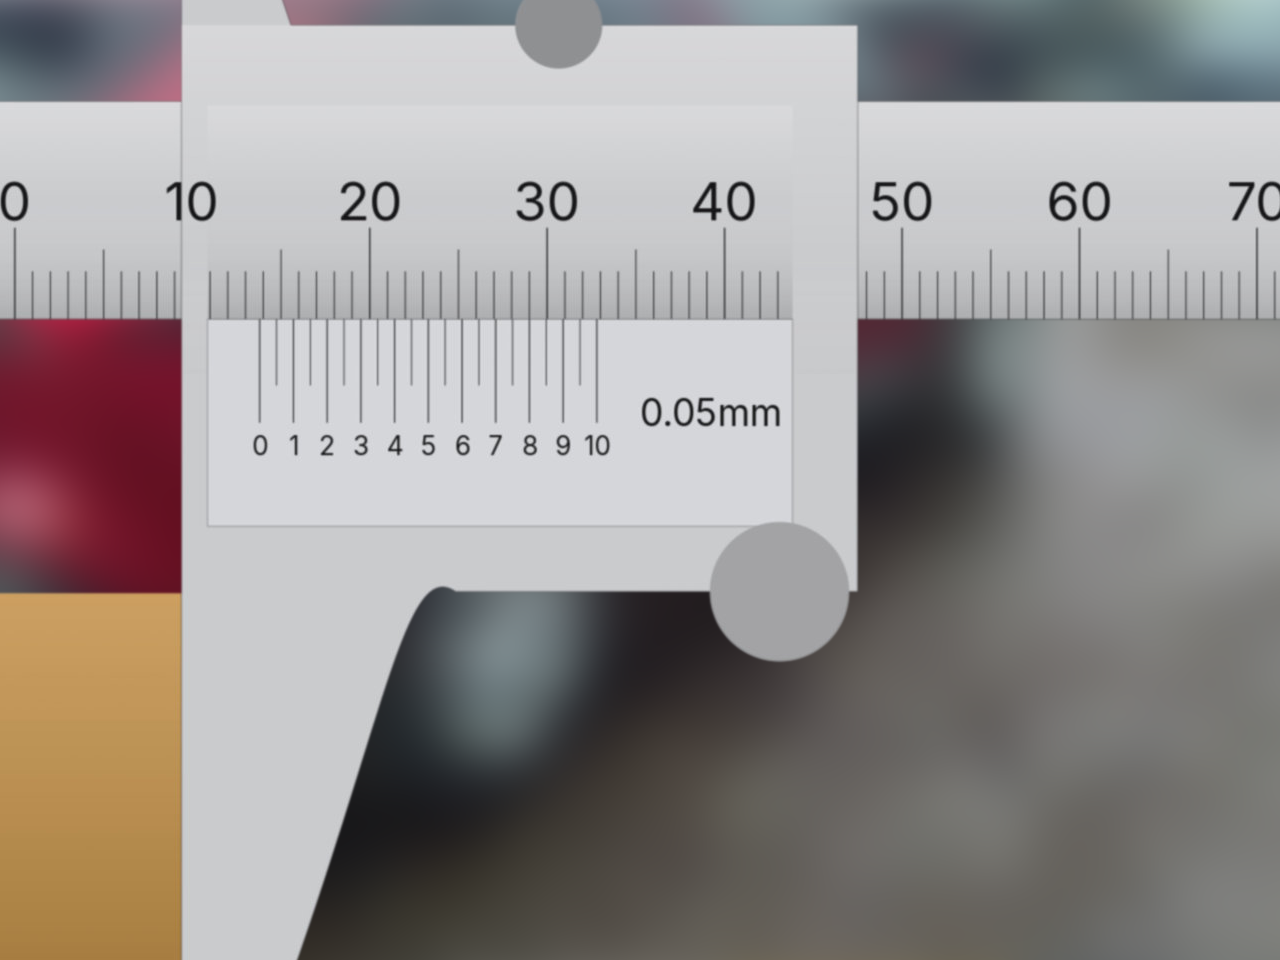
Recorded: 13.8,mm
